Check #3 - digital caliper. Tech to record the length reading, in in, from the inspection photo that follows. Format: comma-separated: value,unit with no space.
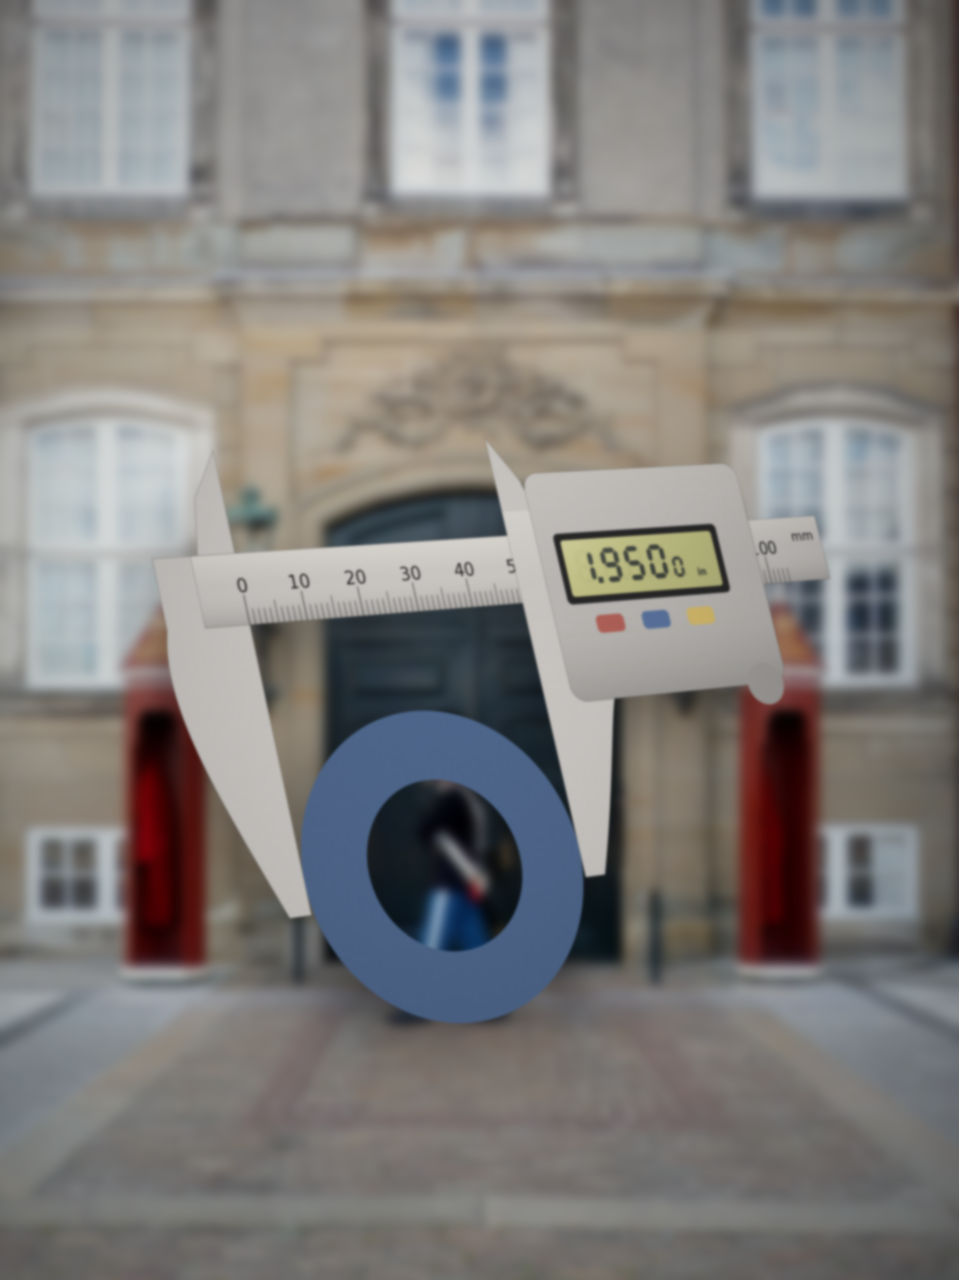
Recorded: 1.9500,in
